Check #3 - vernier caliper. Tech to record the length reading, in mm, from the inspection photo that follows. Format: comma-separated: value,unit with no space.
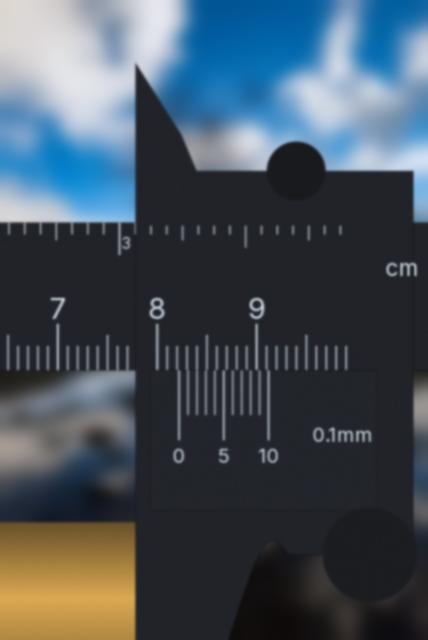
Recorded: 82.2,mm
